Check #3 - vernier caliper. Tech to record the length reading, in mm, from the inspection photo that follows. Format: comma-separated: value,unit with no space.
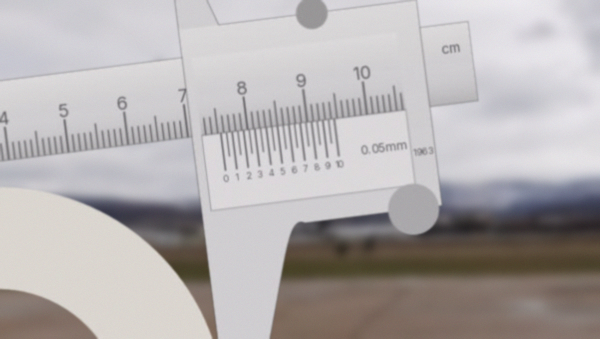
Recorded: 75.5,mm
